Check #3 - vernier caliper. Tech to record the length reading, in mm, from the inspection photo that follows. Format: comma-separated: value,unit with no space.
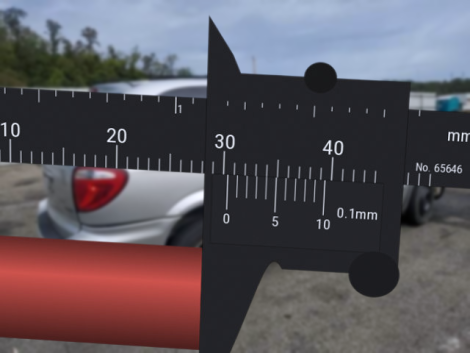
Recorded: 30.4,mm
